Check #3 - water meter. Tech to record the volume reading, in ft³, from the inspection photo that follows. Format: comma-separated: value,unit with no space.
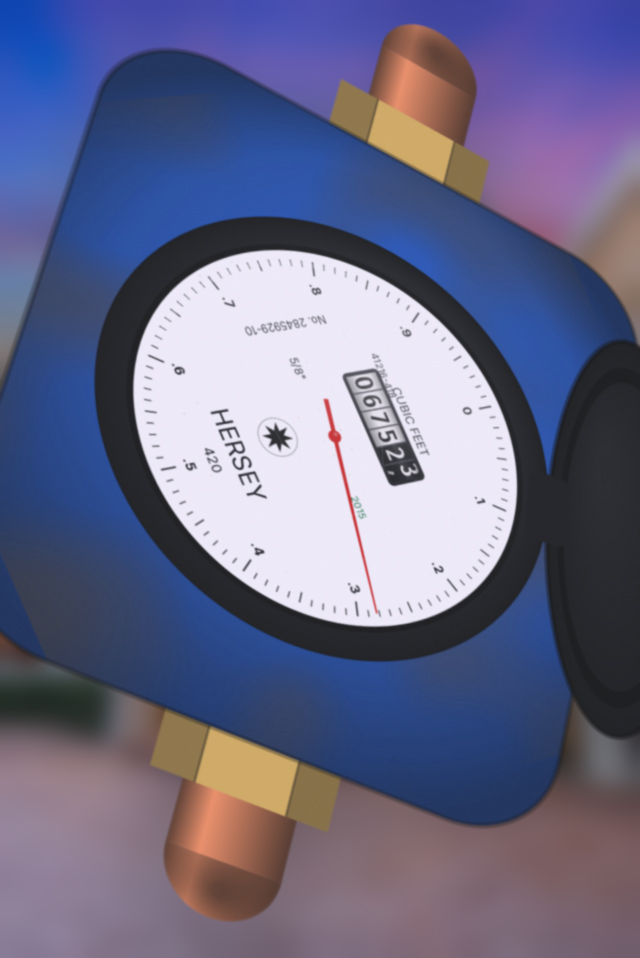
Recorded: 67523.28,ft³
